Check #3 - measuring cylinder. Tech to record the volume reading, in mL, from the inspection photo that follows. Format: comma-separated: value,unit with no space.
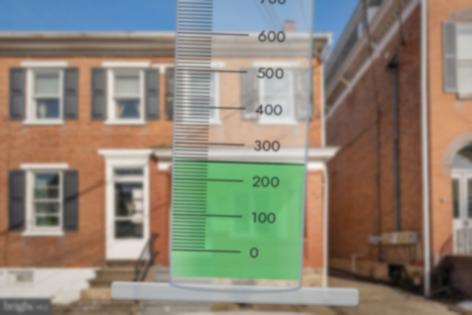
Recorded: 250,mL
